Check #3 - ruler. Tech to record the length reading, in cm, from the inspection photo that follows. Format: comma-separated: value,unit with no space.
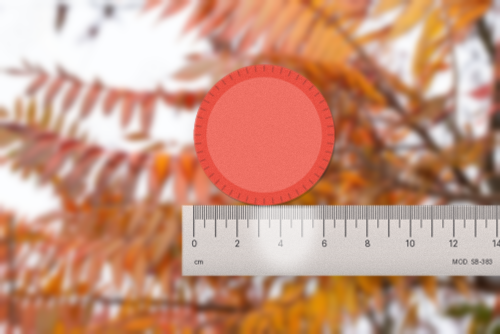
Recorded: 6.5,cm
